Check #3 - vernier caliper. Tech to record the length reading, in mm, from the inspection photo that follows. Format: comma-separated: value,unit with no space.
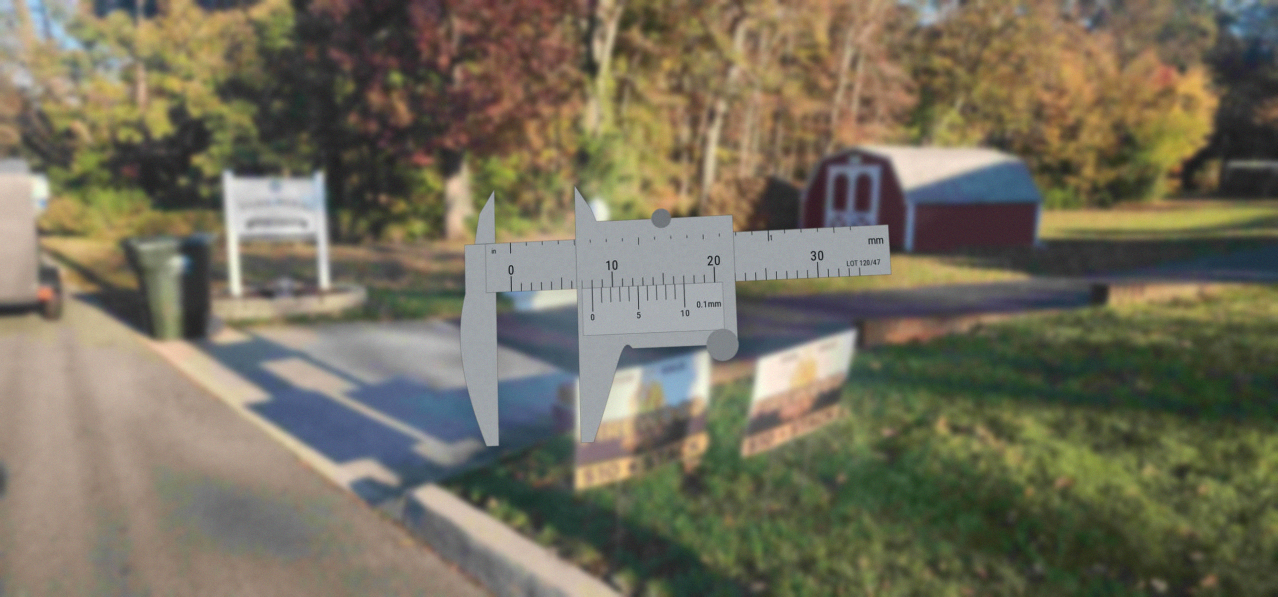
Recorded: 8.0,mm
